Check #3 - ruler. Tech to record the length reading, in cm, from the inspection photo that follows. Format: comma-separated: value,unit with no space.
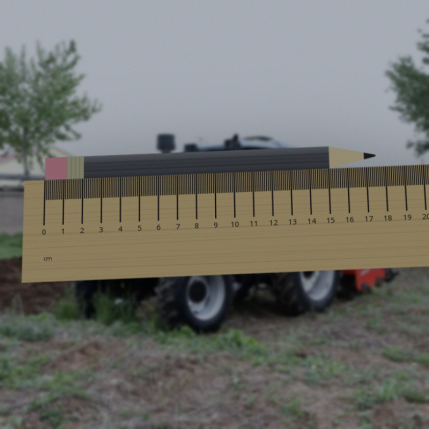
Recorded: 17.5,cm
